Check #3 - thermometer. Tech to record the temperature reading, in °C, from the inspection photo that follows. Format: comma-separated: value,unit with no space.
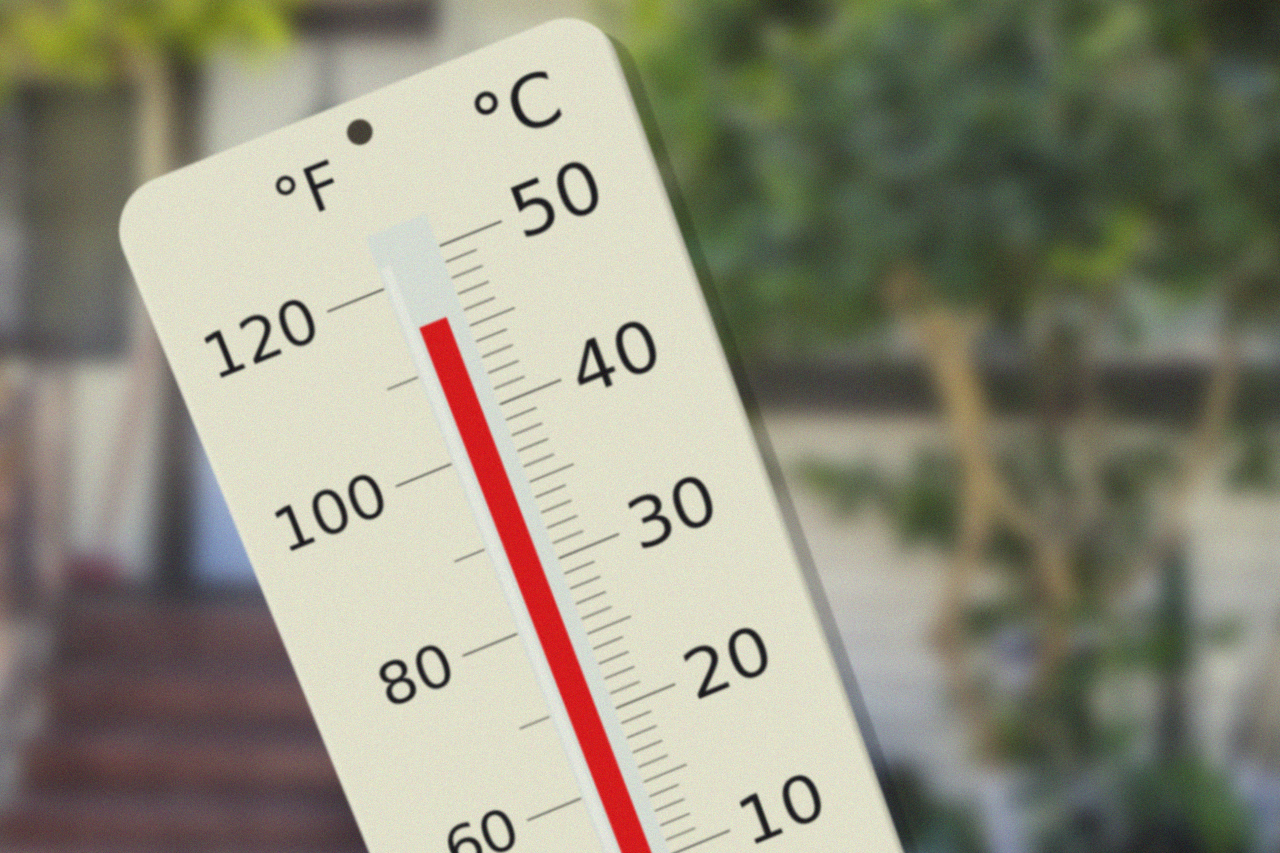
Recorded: 46,°C
